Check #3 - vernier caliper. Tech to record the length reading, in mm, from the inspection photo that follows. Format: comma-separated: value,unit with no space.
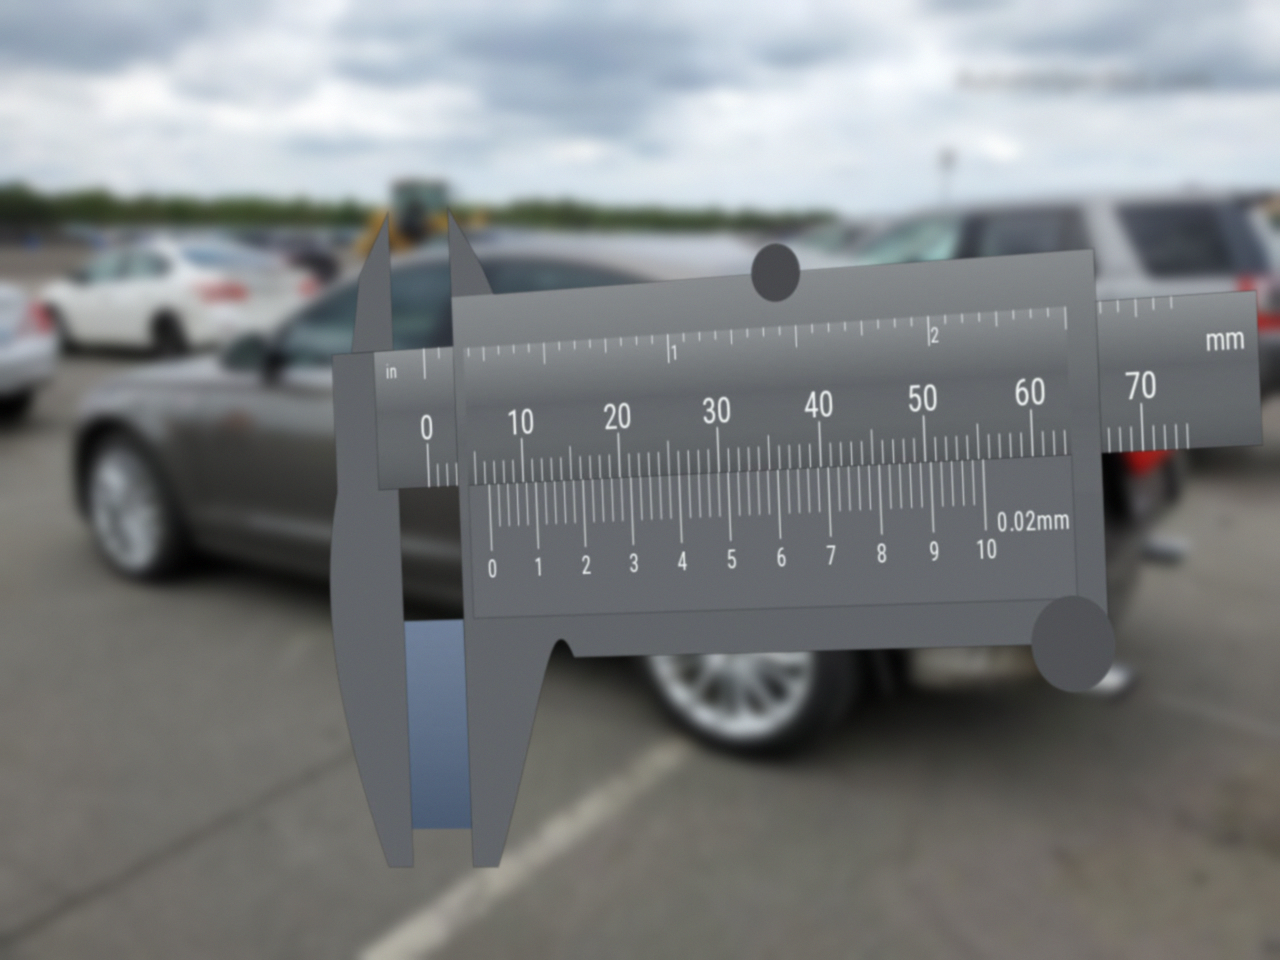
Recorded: 6.4,mm
